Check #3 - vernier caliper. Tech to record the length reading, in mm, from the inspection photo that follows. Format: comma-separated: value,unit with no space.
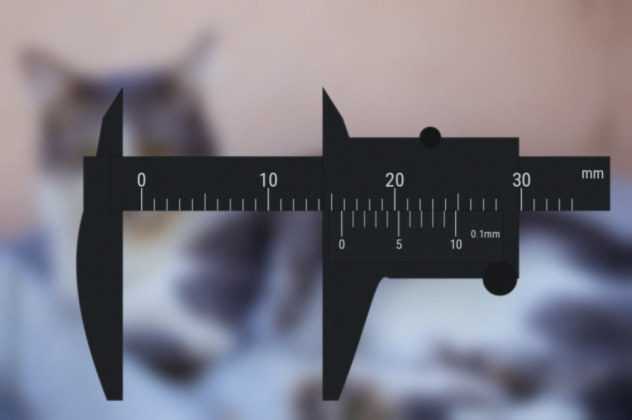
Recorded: 15.8,mm
